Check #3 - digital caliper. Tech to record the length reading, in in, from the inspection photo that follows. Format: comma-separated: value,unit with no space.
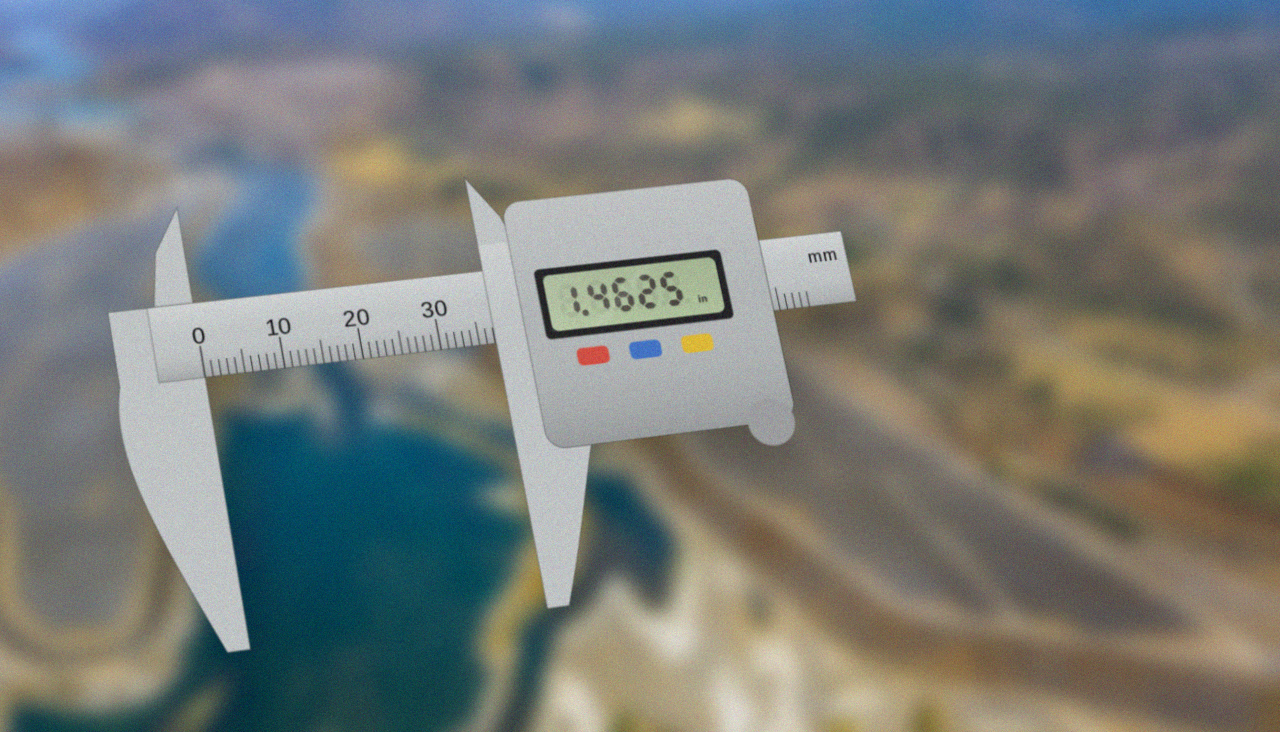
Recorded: 1.4625,in
